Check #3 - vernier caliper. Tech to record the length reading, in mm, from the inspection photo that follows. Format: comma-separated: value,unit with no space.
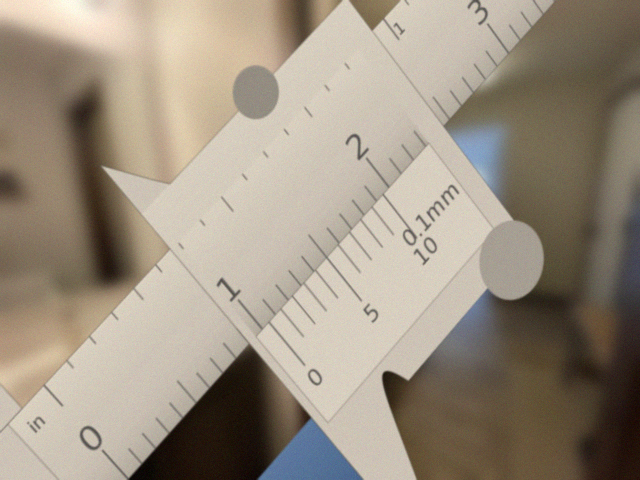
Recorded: 10.5,mm
